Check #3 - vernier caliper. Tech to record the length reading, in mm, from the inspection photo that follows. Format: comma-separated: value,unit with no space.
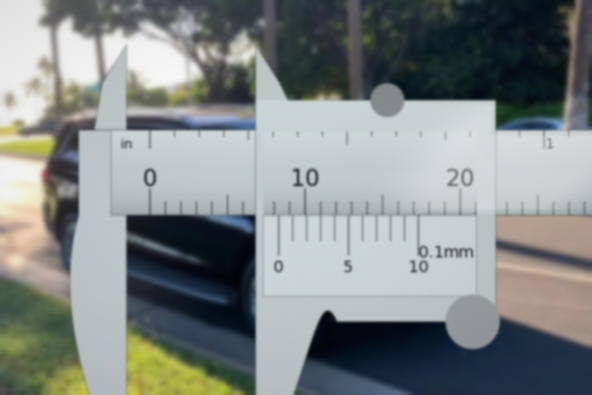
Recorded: 8.3,mm
